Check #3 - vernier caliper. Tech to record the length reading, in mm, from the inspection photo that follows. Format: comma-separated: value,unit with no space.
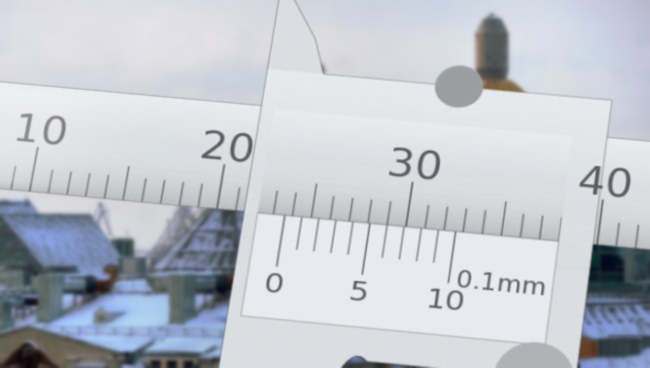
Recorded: 23.6,mm
